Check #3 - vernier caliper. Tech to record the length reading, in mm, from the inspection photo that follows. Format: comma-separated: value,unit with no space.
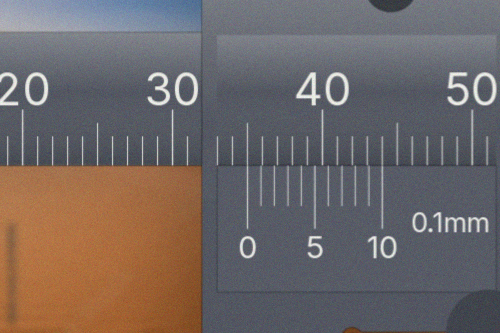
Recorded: 35.0,mm
